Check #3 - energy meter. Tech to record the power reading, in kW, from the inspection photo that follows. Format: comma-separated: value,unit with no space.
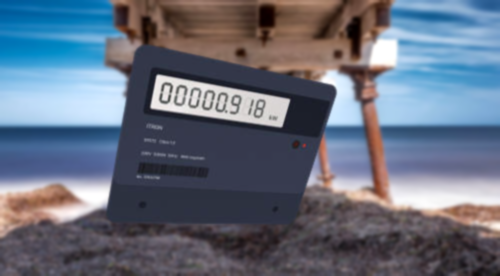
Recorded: 0.918,kW
